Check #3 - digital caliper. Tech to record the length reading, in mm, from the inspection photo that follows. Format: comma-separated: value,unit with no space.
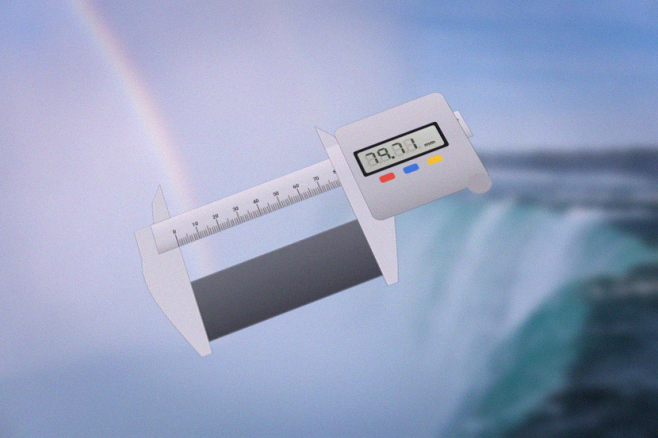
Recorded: 79.71,mm
